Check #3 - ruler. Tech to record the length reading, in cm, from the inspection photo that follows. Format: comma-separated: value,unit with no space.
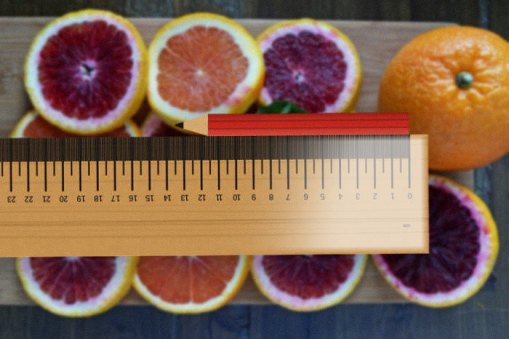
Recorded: 13.5,cm
